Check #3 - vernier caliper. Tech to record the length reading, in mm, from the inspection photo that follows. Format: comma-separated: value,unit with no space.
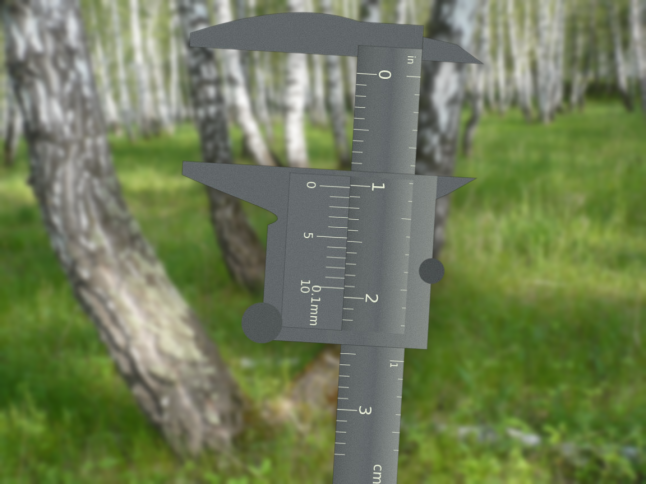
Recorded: 10.2,mm
